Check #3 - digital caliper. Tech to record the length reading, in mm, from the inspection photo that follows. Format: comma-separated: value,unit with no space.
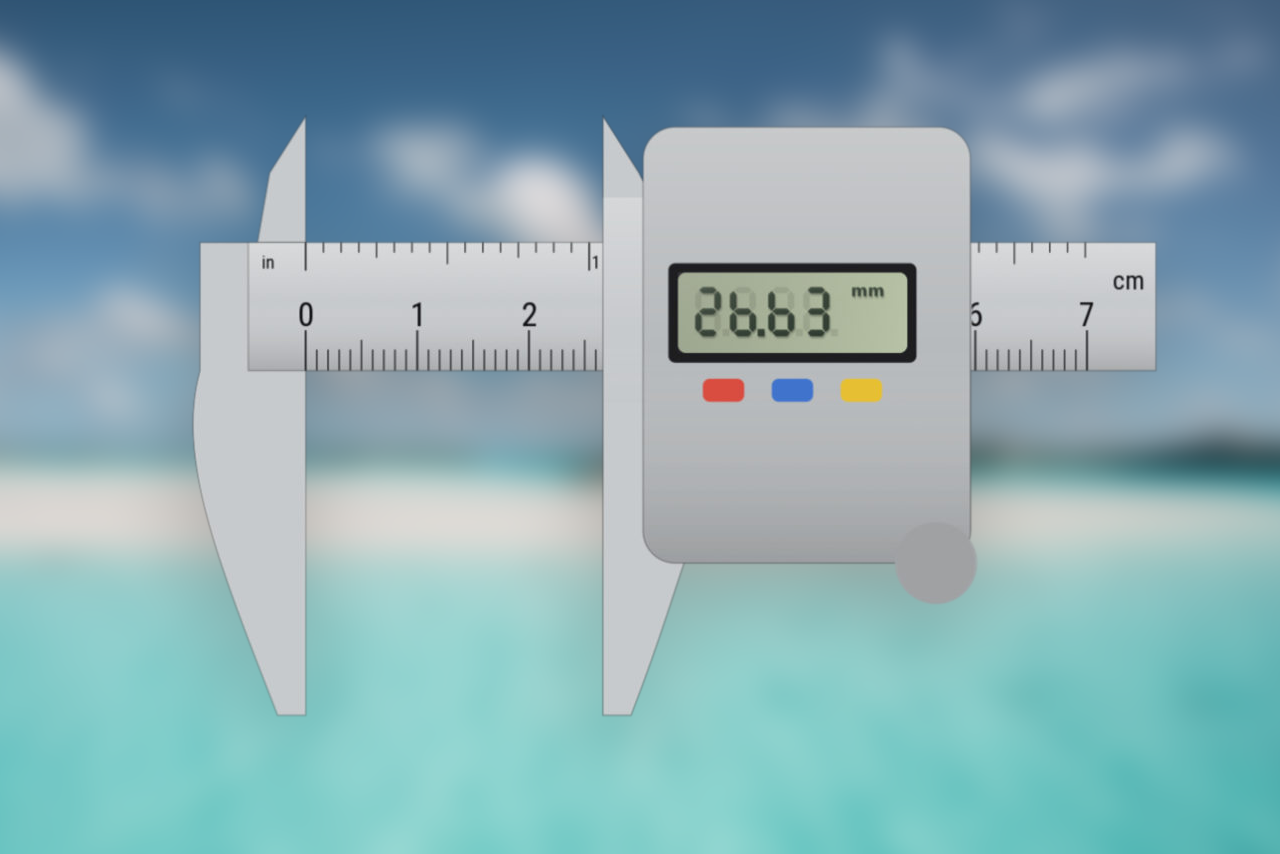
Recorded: 26.63,mm
